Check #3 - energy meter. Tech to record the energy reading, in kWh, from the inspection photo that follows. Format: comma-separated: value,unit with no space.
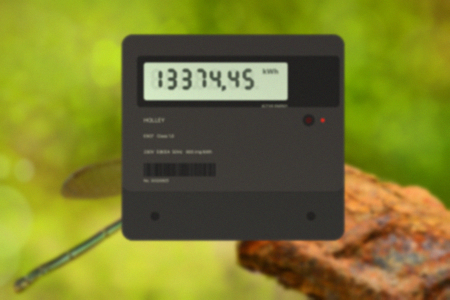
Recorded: 13374.45,kWh
